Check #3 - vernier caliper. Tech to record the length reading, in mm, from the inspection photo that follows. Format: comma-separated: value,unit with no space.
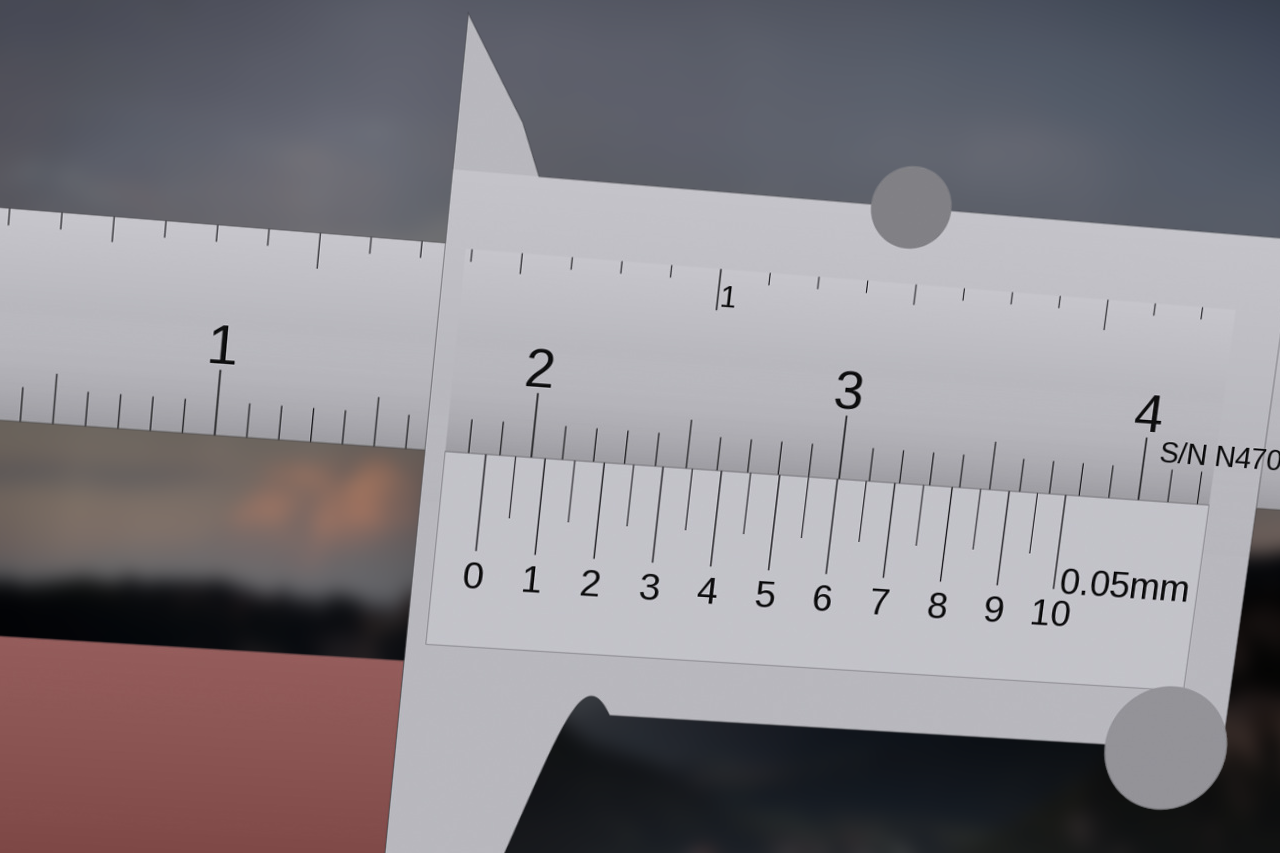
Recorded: 18.55,mm
